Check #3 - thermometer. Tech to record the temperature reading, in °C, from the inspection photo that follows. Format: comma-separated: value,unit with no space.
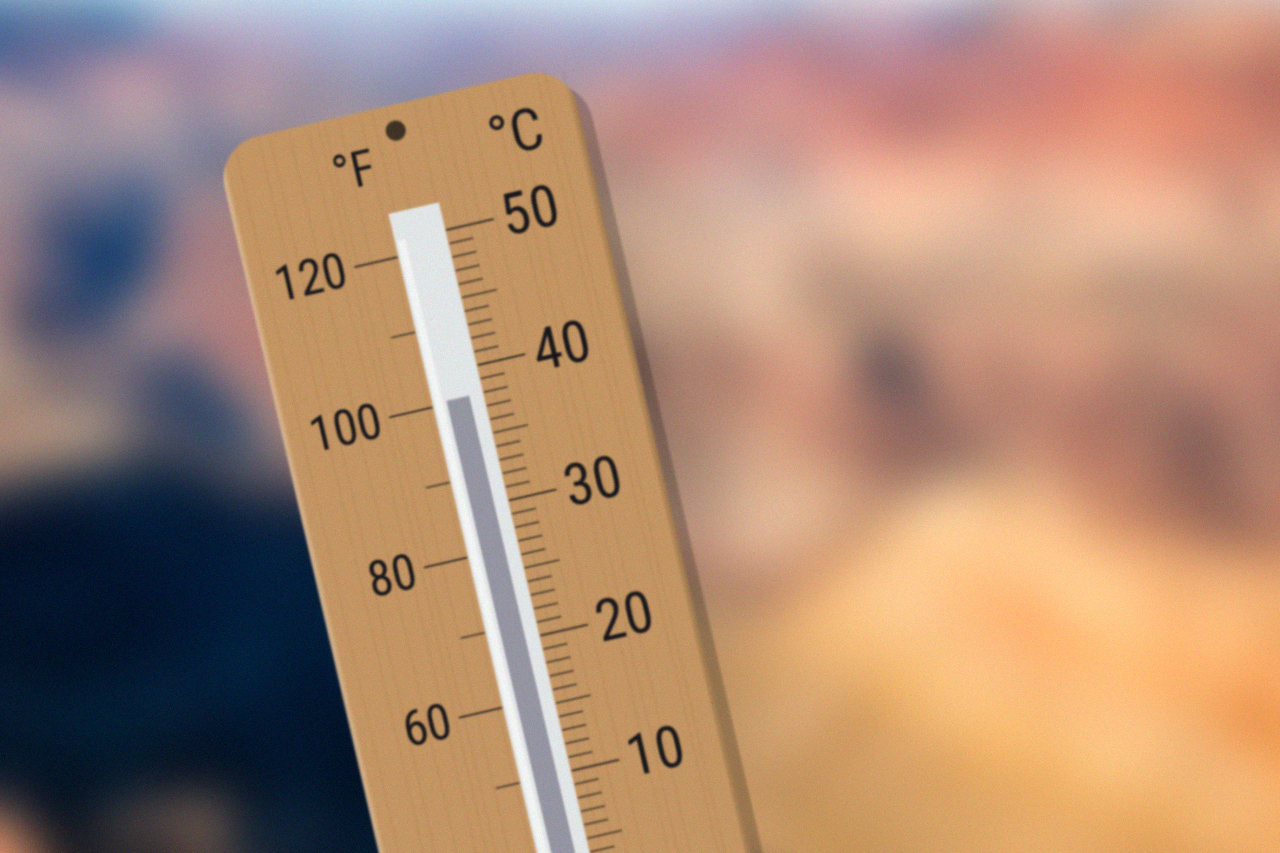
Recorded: 38,°C
